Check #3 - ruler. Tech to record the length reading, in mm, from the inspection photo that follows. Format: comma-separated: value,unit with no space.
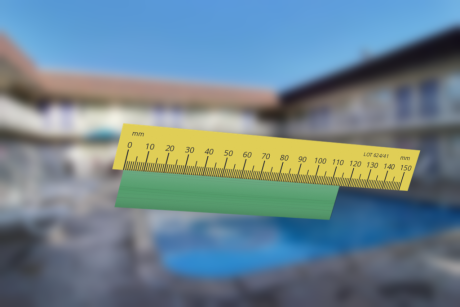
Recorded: 115,mm
